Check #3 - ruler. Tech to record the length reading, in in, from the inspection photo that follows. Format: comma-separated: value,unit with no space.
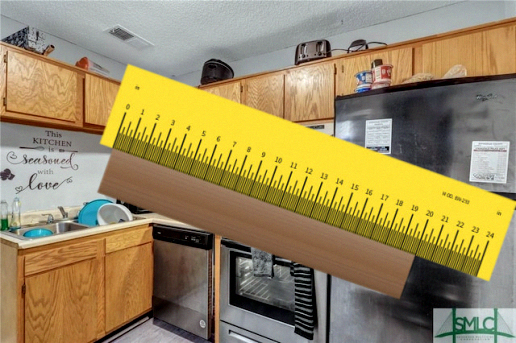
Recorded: 20,in
